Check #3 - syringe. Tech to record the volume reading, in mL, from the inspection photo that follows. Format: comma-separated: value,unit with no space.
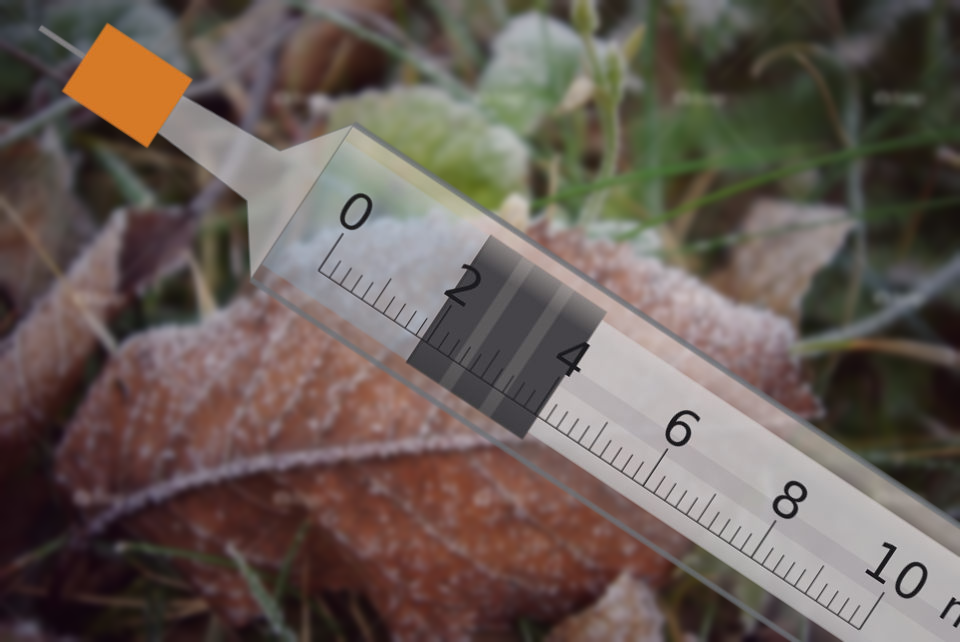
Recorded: 1.9,mL
